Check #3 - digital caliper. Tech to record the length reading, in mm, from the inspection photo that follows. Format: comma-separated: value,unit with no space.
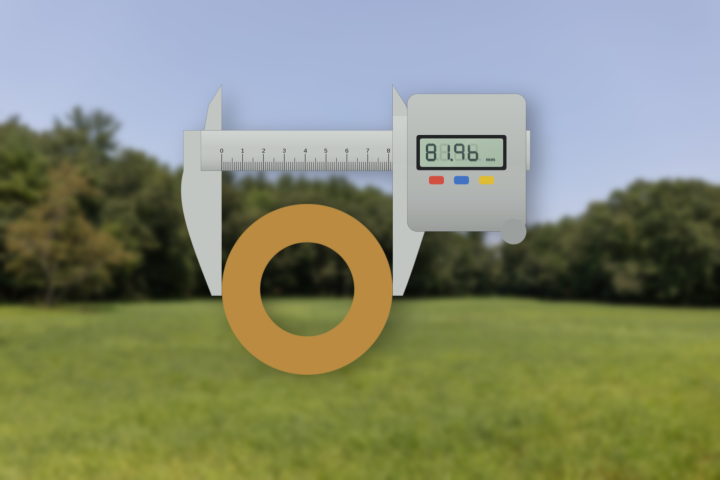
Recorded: 81.96,mm
